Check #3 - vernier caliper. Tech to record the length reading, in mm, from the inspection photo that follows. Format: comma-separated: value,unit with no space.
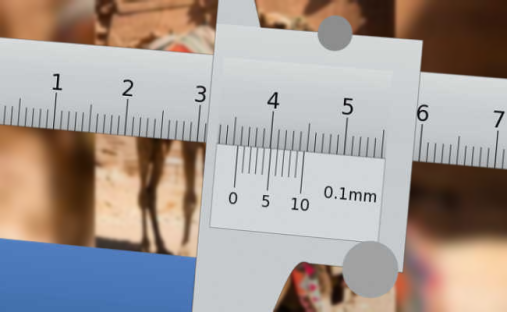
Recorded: 35.6,mm
